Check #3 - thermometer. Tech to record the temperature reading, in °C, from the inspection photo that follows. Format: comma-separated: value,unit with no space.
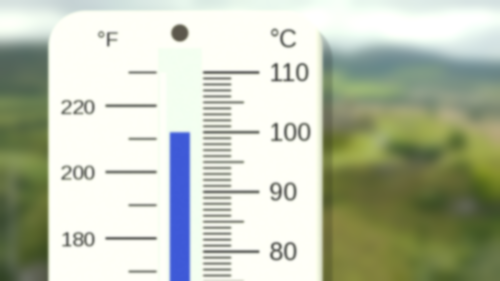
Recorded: 100,°C
